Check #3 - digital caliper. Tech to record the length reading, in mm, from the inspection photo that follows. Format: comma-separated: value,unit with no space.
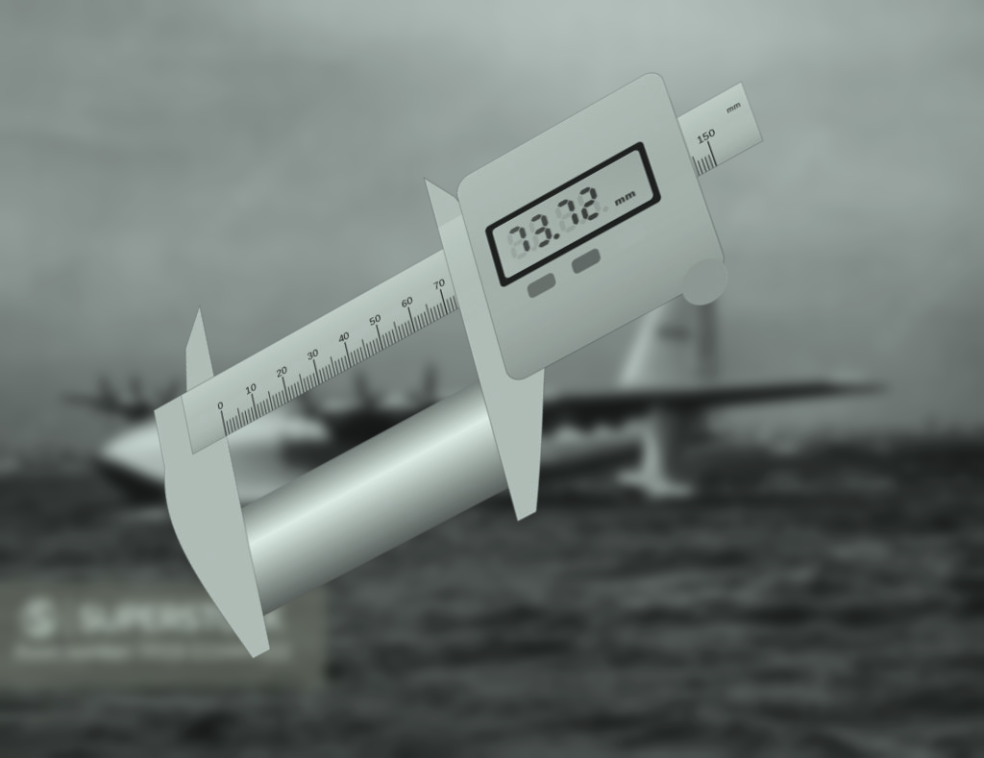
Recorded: 73.72,mm
